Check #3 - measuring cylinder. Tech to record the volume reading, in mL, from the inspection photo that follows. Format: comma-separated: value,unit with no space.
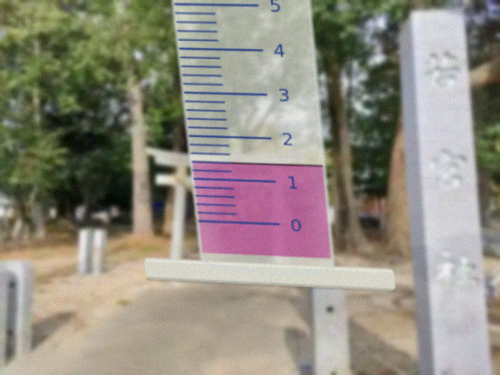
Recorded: 1.4,mL
